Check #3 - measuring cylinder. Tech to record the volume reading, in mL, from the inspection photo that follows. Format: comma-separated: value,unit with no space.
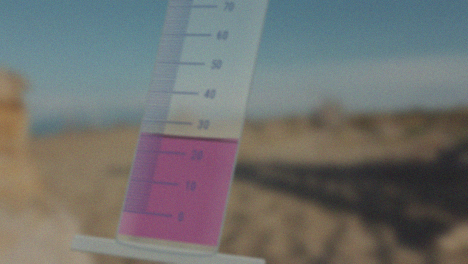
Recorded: 25,mL
